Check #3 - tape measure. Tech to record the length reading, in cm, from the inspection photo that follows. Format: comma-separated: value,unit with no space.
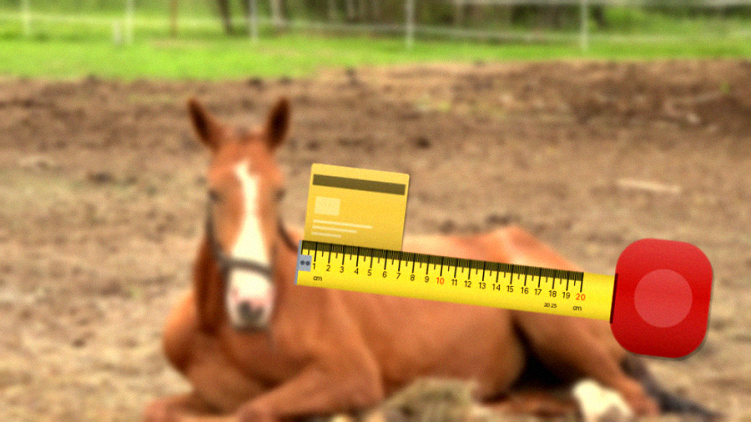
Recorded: 7,cm
